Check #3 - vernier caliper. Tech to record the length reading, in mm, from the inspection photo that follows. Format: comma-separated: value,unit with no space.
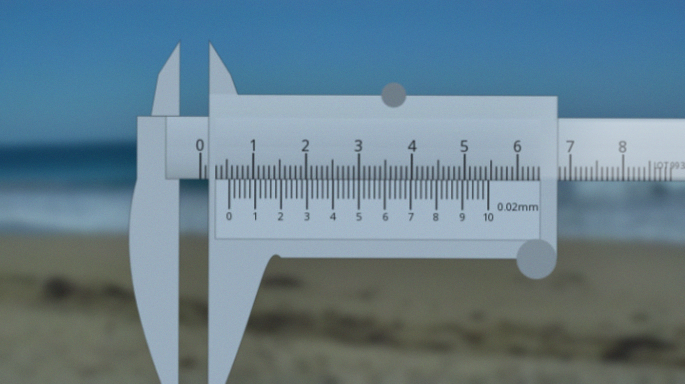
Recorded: 5.5,mm
